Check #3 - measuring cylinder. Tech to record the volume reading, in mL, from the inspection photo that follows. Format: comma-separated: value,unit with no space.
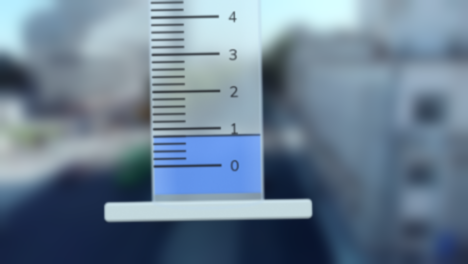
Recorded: 0.8,mL
